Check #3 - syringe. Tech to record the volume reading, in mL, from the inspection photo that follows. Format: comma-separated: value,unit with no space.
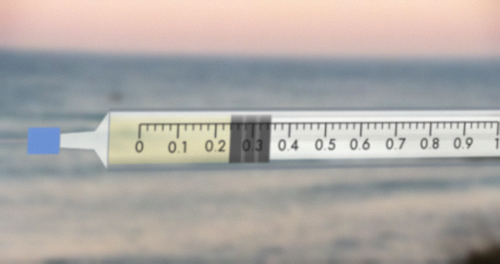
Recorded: 0.24,mL
